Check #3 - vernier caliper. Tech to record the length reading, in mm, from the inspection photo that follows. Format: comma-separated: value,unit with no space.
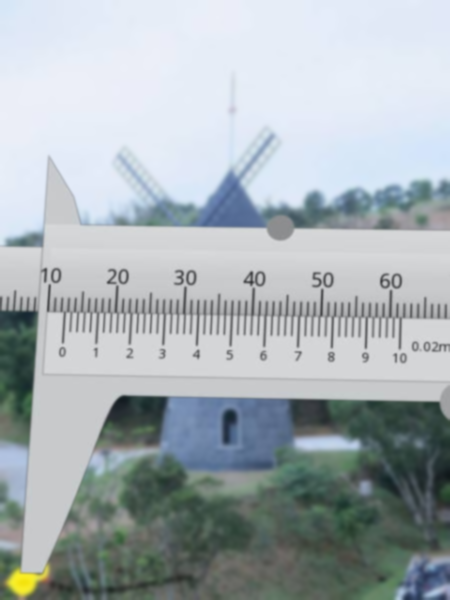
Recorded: 12.5,mm
